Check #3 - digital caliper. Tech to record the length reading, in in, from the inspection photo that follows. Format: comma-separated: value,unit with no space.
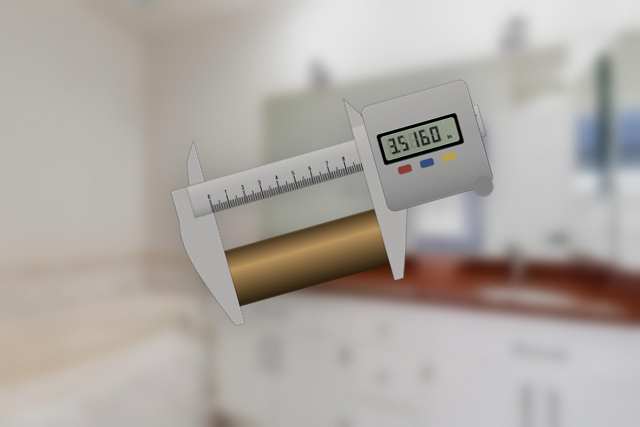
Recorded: 3.5160,in
